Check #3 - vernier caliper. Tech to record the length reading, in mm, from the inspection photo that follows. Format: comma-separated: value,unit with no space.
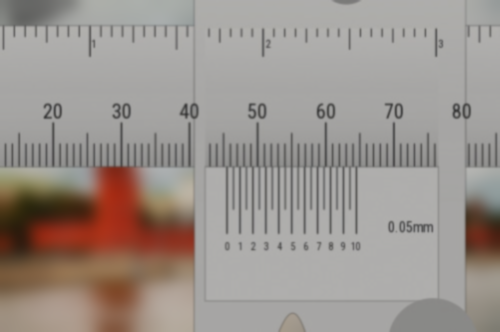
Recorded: 45.5,mm
